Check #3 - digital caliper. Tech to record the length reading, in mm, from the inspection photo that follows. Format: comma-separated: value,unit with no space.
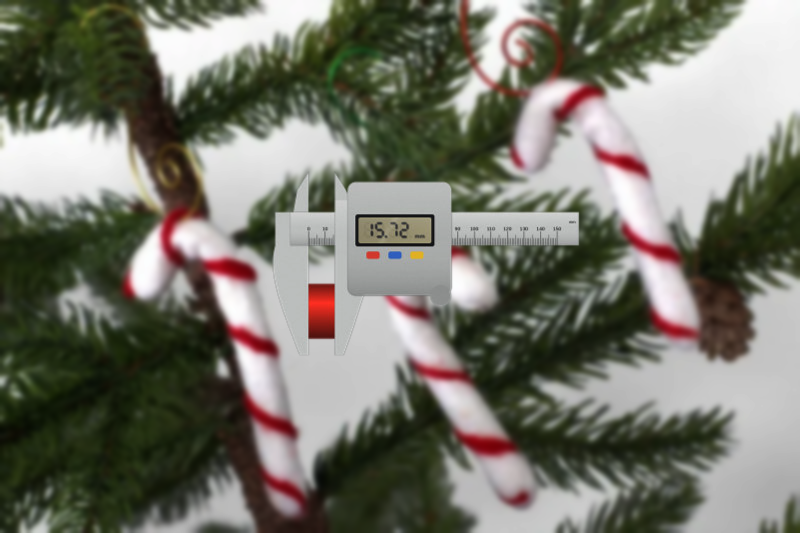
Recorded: 15.72,mm
